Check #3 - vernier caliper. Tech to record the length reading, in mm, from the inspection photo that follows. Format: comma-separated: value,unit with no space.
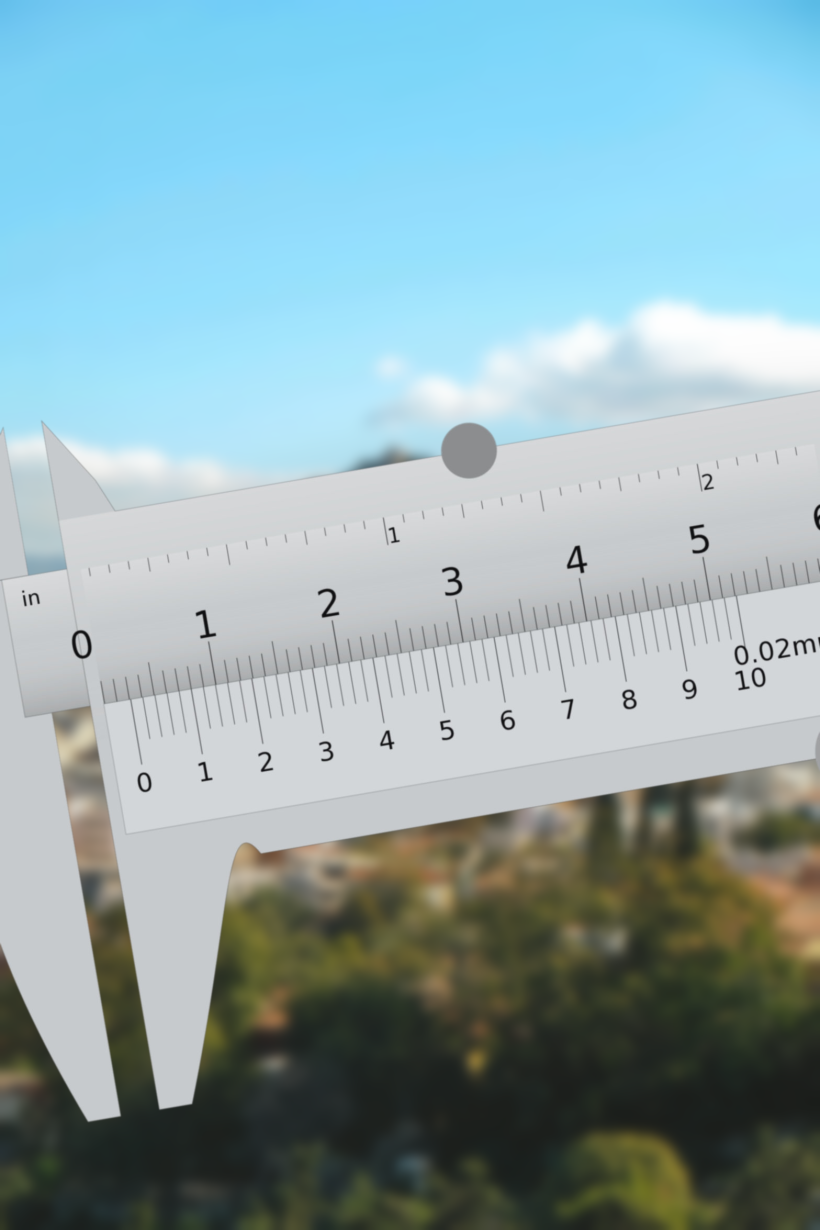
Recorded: 3.1,mm
